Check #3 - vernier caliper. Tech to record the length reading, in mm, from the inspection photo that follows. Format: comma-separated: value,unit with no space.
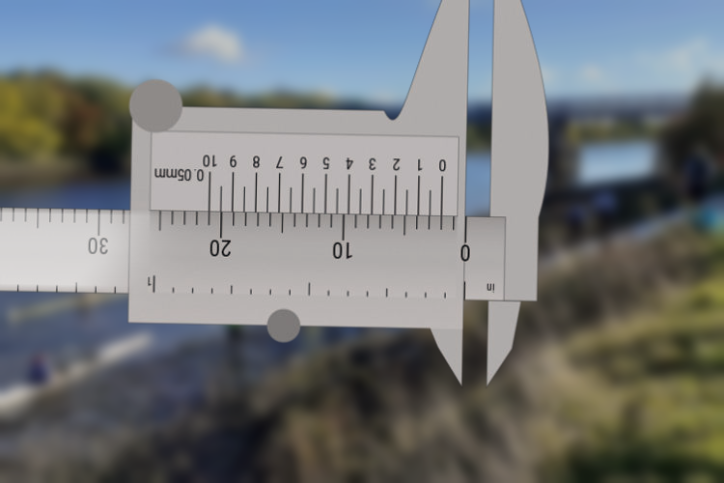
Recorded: 2.0,mm
